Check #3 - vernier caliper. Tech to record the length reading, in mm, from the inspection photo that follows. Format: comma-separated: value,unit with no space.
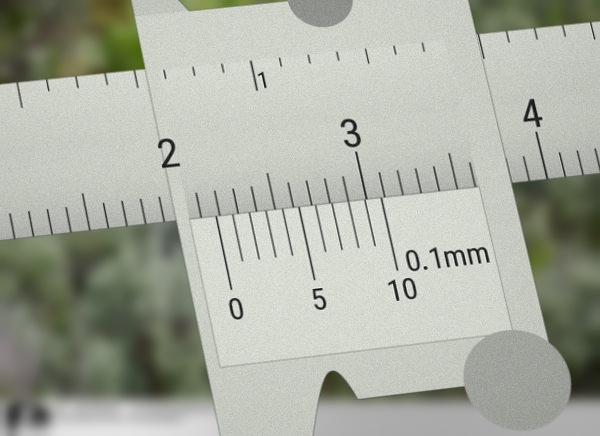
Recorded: 21.8,mm
